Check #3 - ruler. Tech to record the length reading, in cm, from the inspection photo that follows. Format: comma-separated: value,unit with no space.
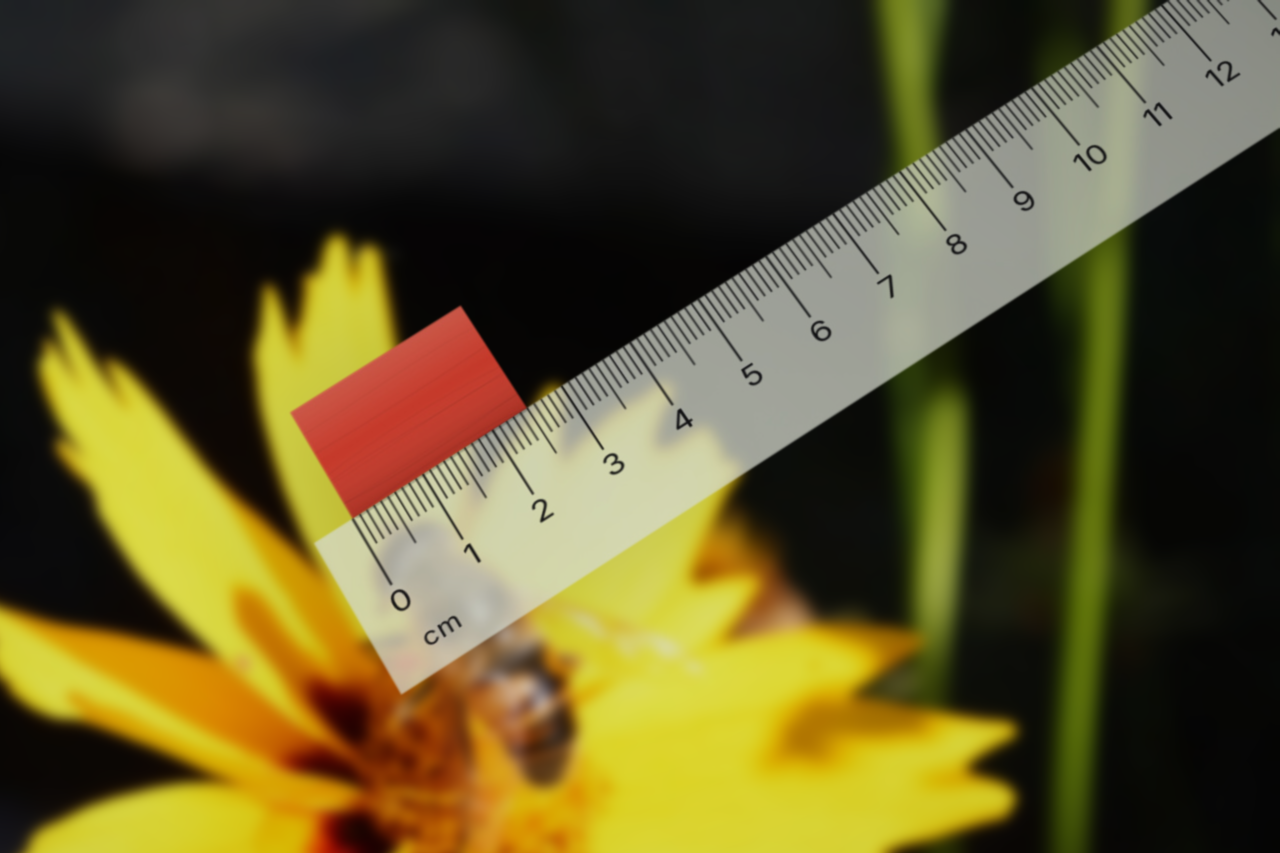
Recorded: 2.5,cm
